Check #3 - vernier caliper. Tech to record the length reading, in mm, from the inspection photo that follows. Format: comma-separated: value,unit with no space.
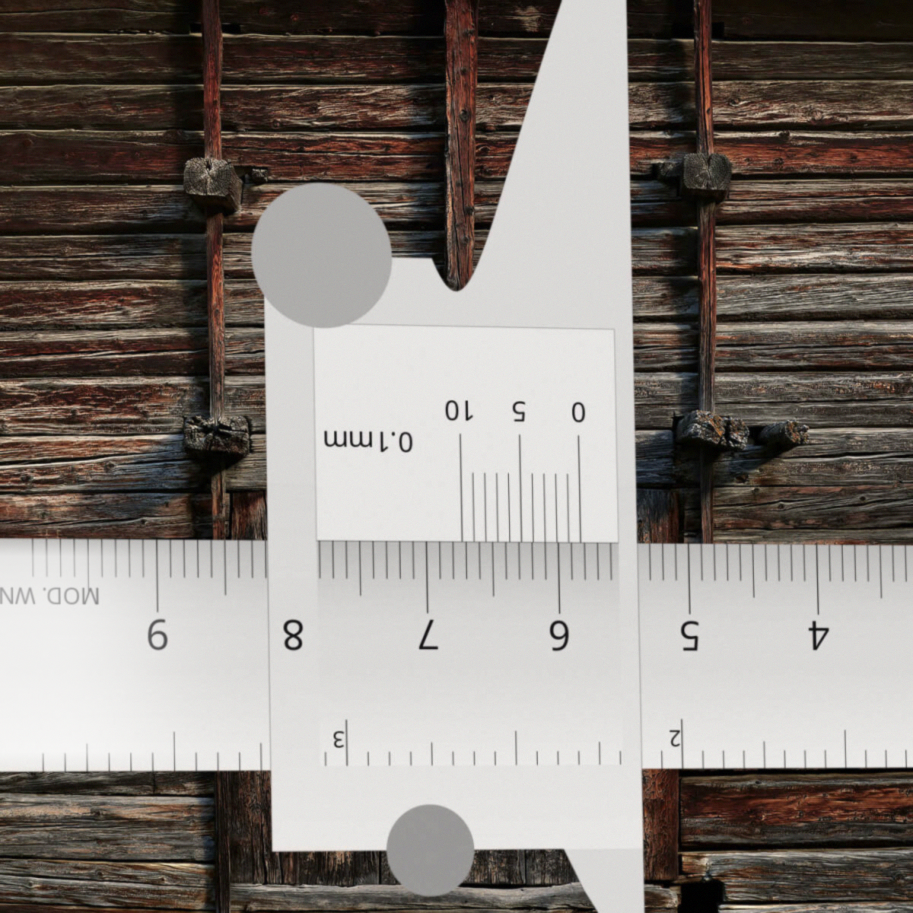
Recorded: 58.3,mm
